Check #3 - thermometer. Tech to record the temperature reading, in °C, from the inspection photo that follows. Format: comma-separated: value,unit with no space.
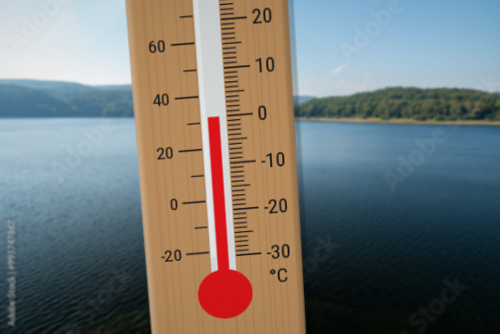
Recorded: 0,°C
